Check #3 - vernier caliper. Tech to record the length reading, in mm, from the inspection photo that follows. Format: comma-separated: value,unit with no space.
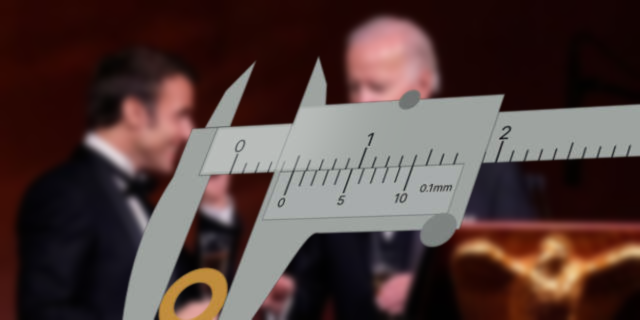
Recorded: 5.0,mm
